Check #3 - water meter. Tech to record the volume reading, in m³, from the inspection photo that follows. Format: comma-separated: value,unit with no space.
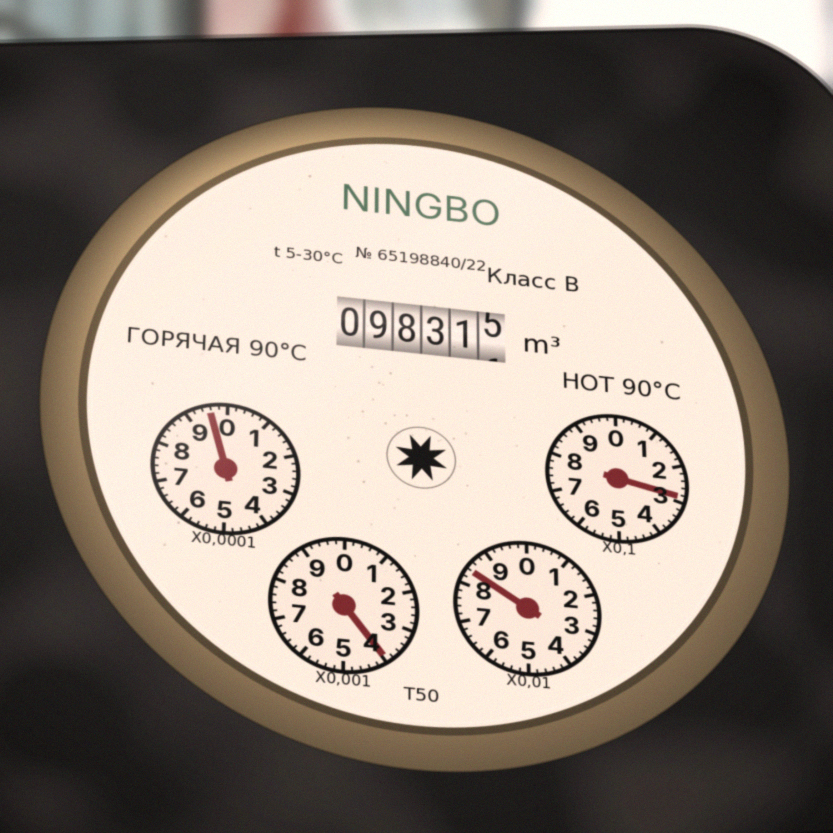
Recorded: 98315.2839,m³
